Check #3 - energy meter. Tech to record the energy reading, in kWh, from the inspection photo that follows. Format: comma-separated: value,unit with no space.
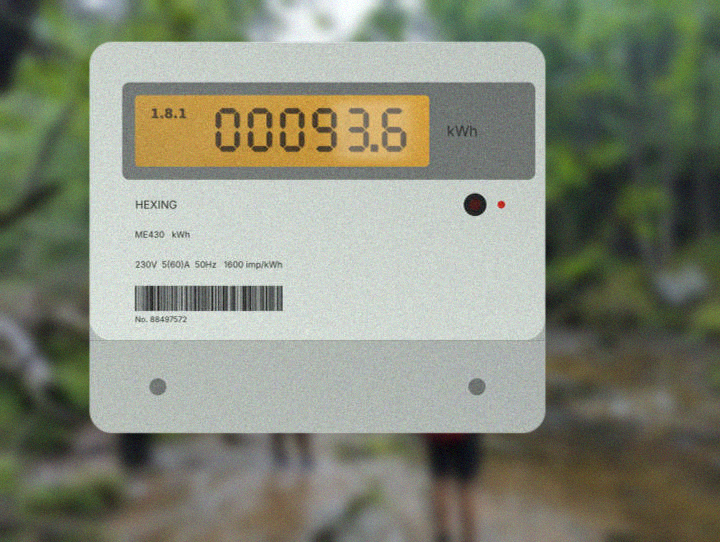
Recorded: 93.6,kWh
